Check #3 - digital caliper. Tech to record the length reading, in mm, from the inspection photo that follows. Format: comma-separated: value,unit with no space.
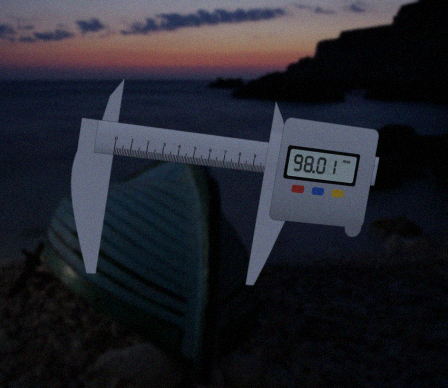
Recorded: 98.01,mm
